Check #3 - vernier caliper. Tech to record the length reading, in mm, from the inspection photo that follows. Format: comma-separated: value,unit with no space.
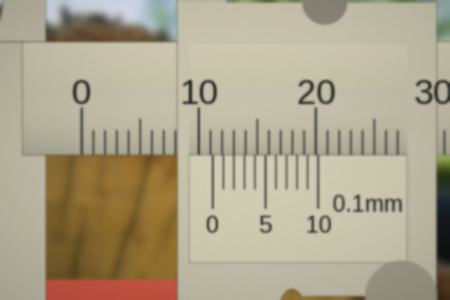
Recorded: 11.2,mm
